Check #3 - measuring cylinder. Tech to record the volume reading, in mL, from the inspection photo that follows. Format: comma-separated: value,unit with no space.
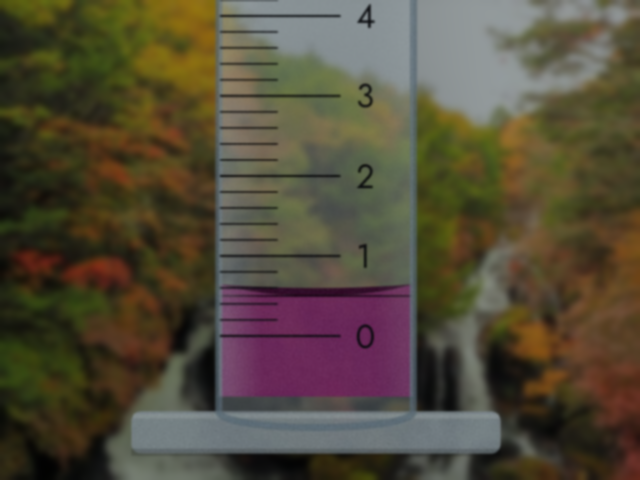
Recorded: 0.5,mL
